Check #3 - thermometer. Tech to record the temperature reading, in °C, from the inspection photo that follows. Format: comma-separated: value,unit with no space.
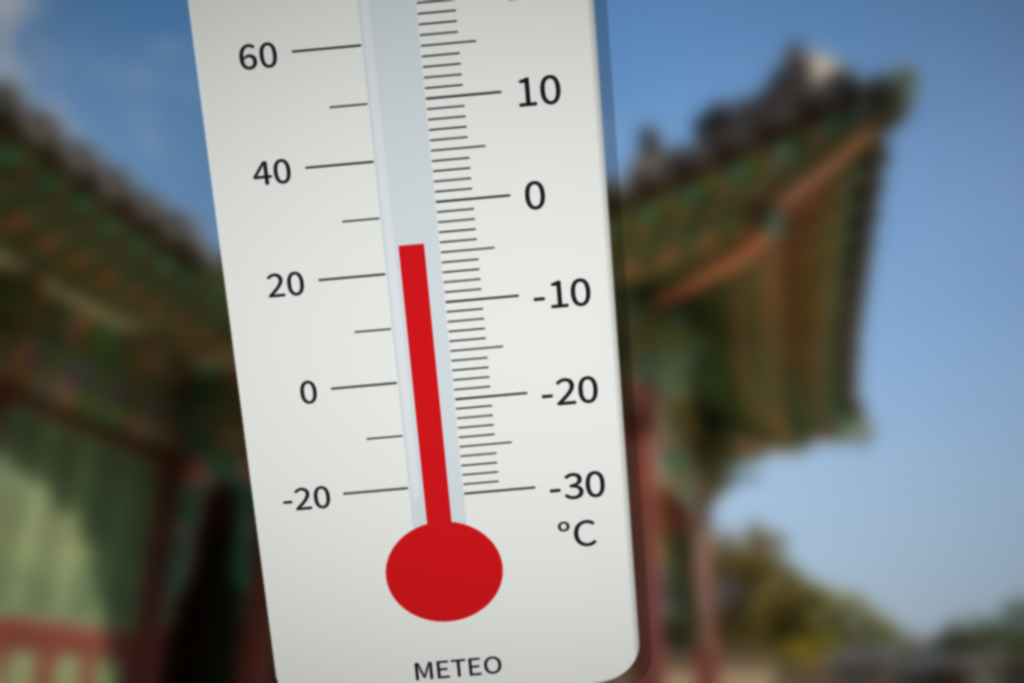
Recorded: -4,°C
